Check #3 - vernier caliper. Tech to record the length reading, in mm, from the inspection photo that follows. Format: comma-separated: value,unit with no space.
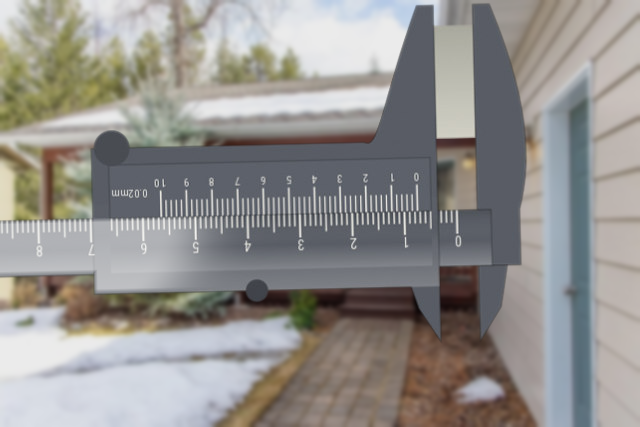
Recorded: 7.5,mm
